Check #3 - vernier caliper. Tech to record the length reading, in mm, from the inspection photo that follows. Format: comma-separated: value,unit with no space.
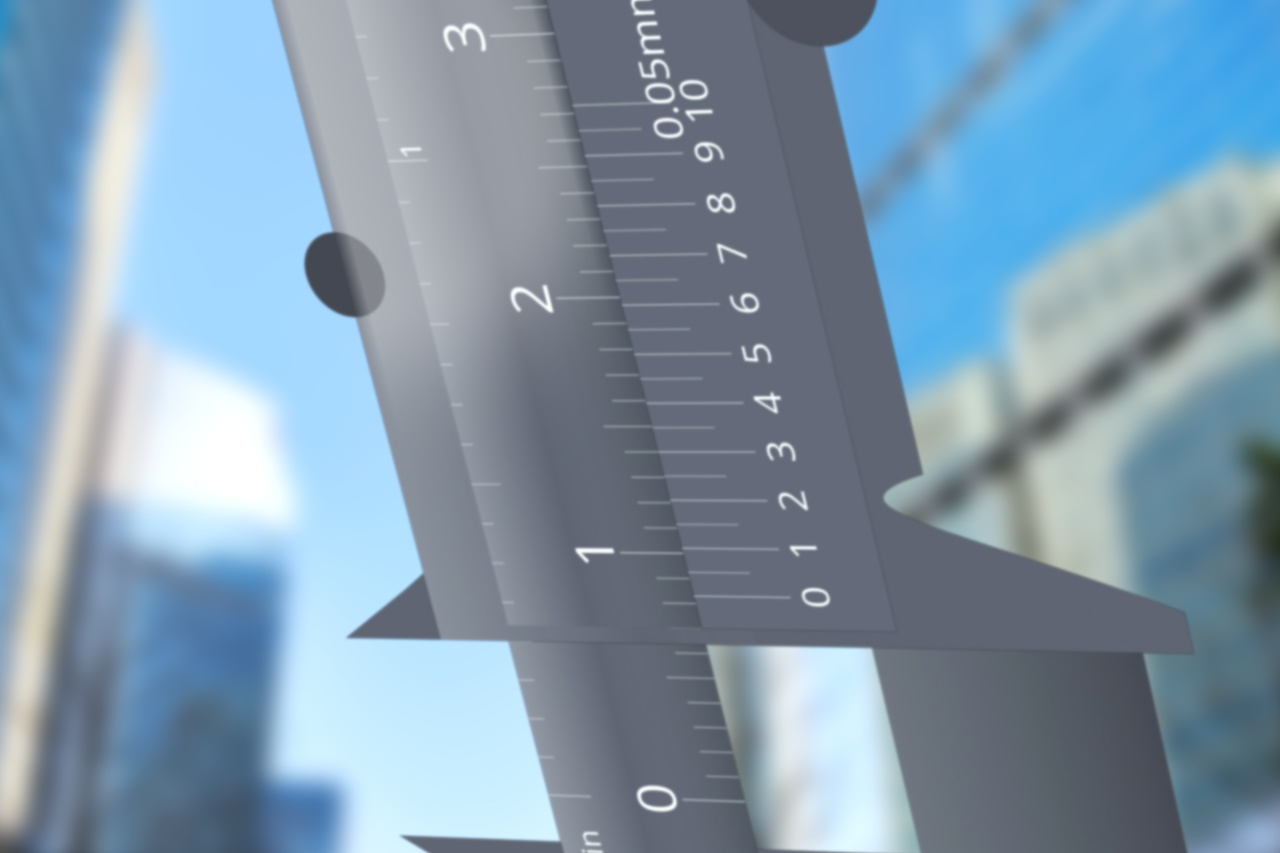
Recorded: 8.3,mm
